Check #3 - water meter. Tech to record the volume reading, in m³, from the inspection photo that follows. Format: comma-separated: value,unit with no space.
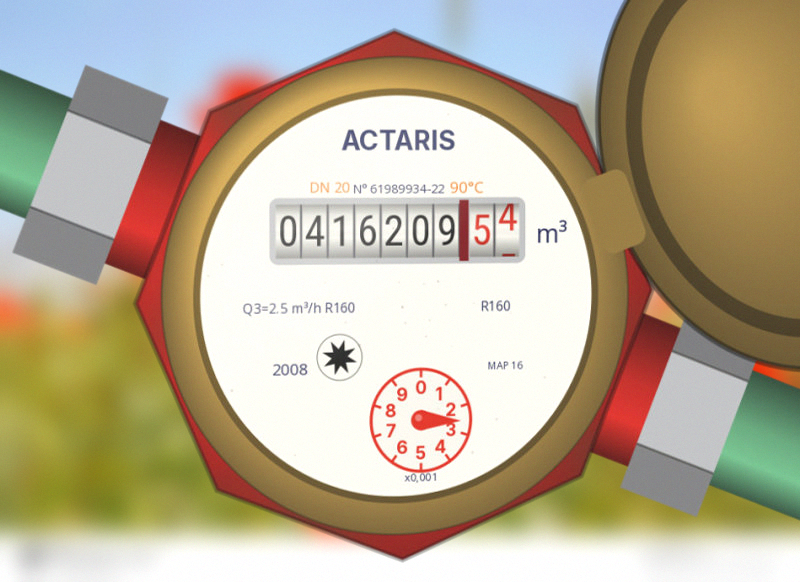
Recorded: 416209.542,m³
